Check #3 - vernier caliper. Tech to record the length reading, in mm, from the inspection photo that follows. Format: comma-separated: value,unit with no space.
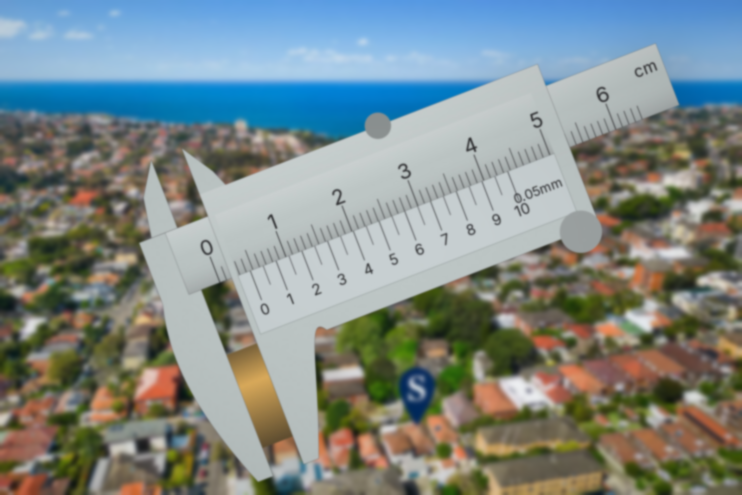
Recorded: 4.6,mm
